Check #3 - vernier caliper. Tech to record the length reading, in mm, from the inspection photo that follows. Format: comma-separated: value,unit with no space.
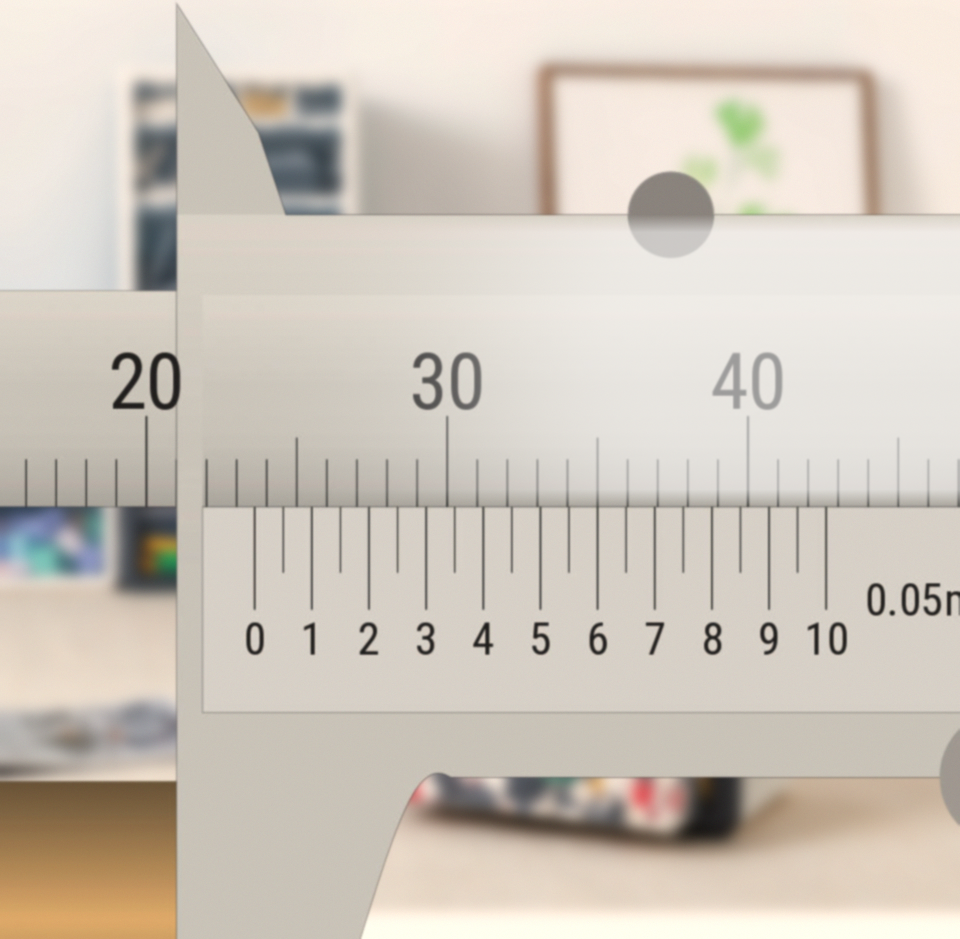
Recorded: 23.6,mm
